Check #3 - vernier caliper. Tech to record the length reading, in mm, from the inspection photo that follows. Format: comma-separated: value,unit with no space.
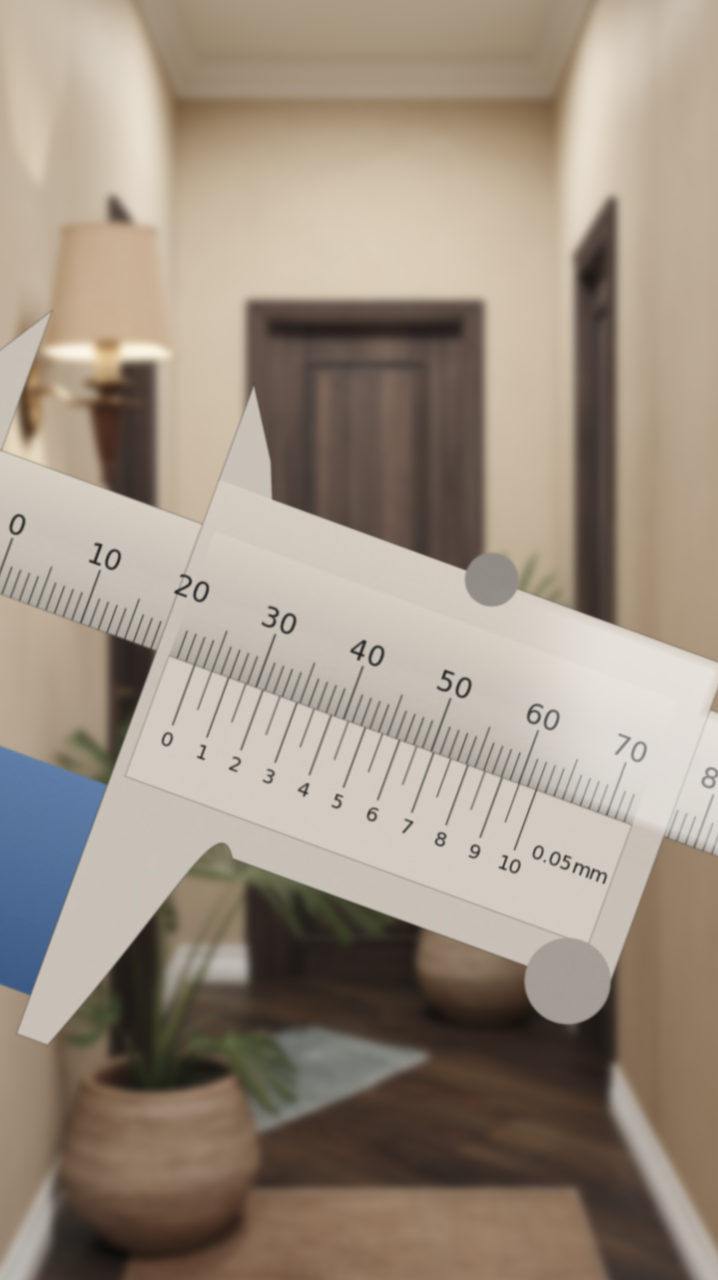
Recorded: 23.0,mm
